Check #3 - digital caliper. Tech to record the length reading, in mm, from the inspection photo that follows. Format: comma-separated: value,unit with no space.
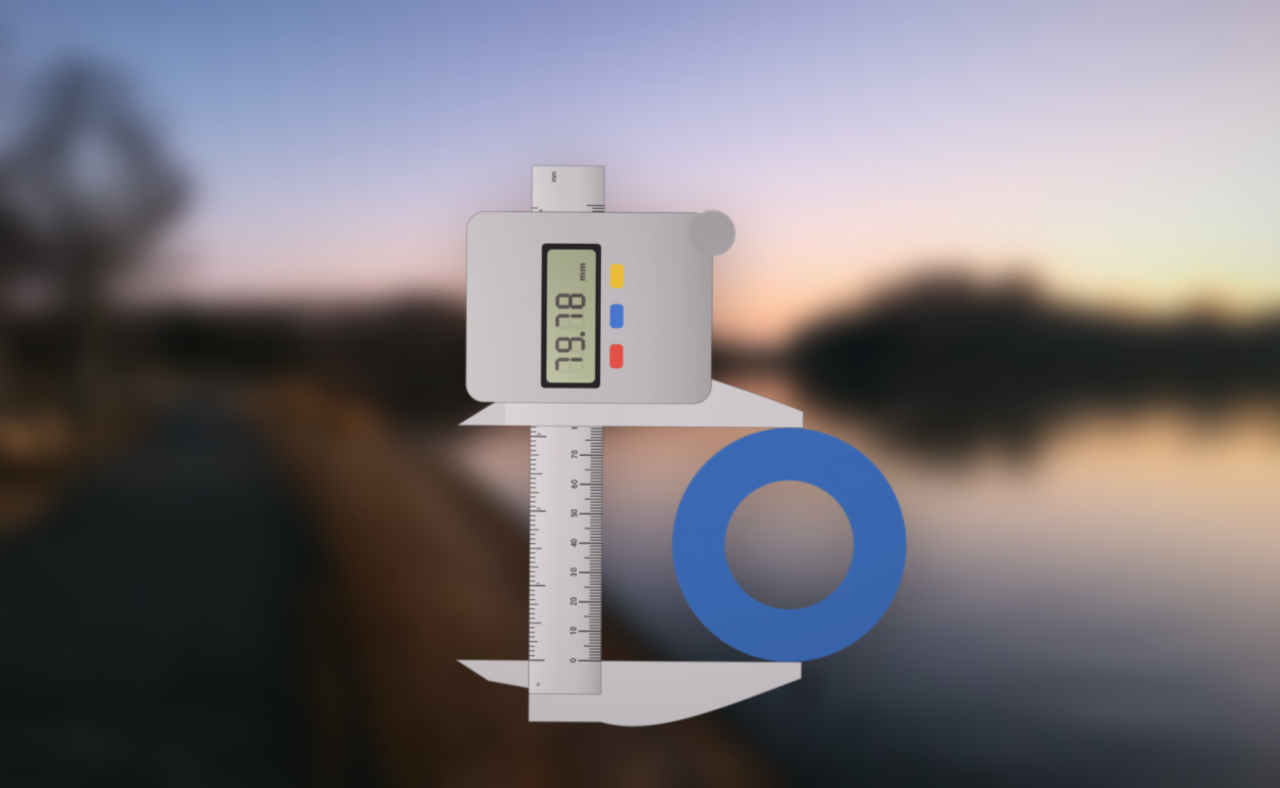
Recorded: 79.78,mm
